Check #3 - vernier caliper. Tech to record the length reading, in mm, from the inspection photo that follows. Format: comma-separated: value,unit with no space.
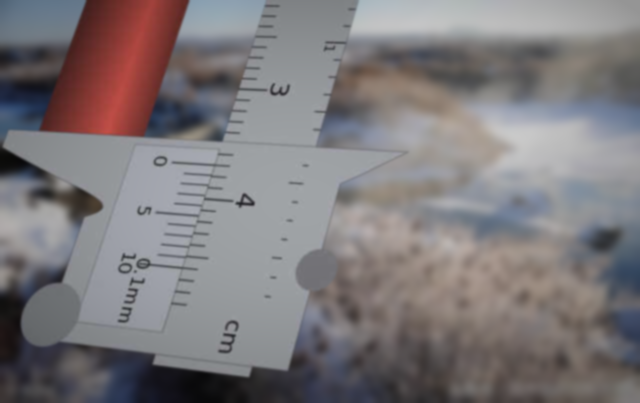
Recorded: 37.0,mm
